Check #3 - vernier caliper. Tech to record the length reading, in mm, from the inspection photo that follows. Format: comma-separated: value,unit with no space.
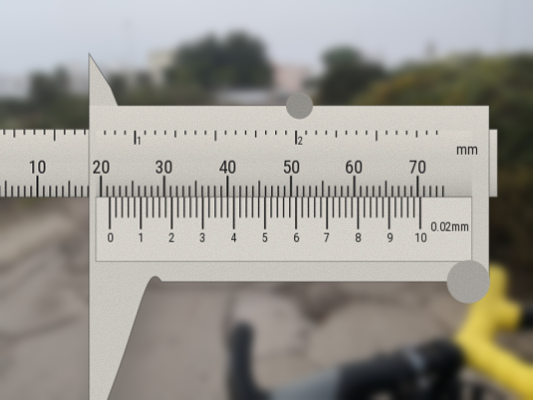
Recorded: 21.4,mm
